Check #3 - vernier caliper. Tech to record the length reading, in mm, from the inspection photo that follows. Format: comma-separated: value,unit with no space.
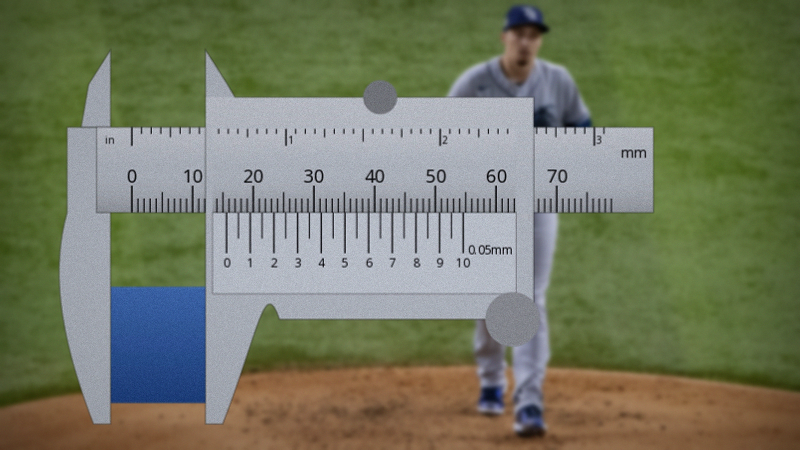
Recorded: 15.6,mm
